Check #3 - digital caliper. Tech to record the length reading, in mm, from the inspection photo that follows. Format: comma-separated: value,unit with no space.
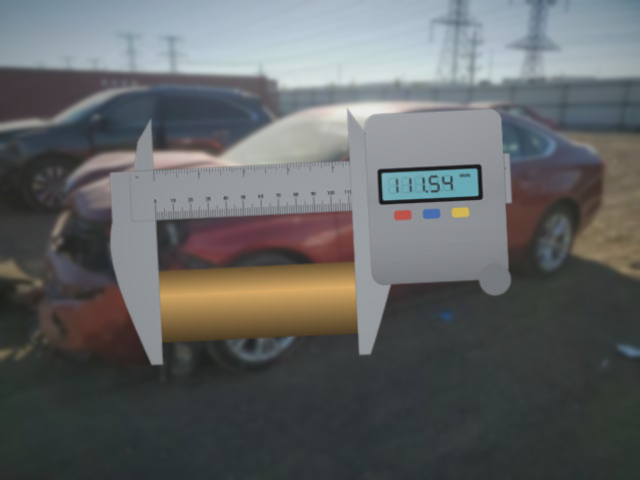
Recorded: 111.54,mm
